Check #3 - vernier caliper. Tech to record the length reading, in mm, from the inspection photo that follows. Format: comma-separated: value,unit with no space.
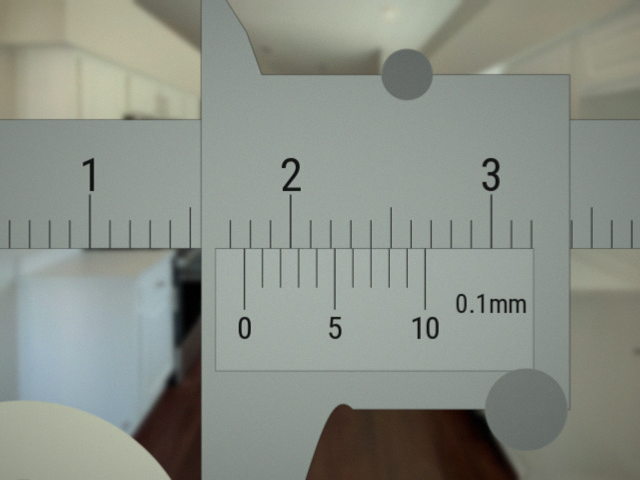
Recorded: 17.7,mm
